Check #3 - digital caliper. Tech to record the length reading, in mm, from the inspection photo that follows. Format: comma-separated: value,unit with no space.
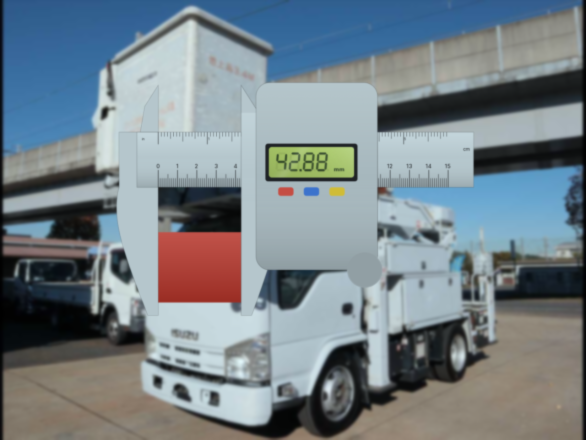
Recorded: 42.88,mm
